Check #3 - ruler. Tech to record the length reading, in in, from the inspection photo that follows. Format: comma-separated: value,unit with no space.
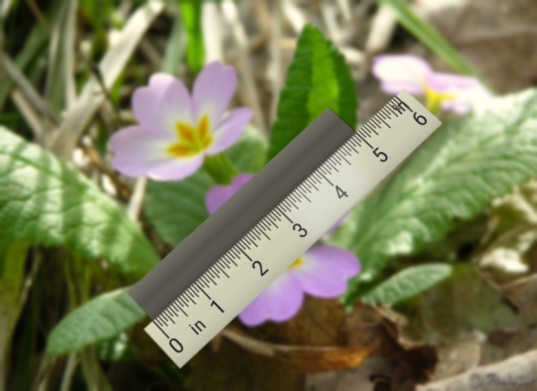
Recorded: 5,in
